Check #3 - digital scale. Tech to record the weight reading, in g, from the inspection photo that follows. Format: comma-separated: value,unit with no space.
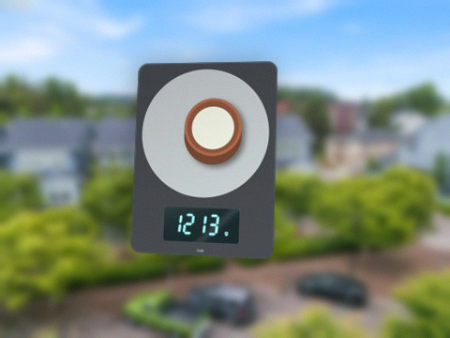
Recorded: 1213,g
